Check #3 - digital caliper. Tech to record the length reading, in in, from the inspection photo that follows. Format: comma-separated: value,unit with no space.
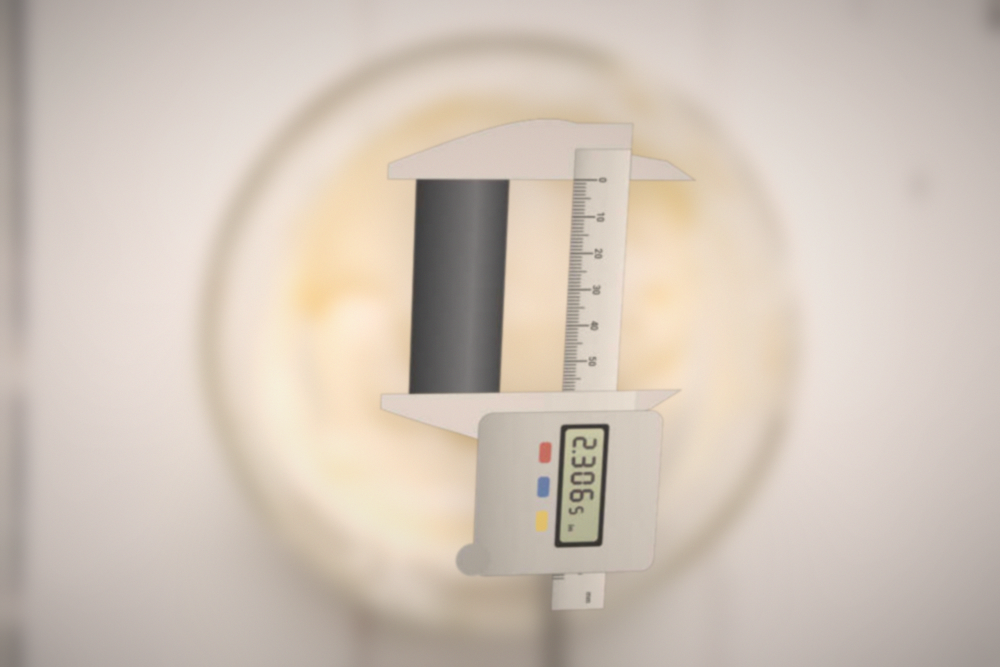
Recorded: 2.3065,in
